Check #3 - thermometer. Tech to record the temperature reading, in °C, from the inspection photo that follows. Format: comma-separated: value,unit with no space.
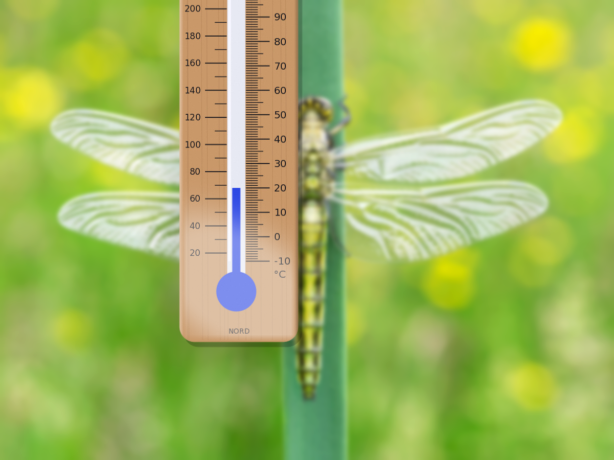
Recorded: 20,°C
